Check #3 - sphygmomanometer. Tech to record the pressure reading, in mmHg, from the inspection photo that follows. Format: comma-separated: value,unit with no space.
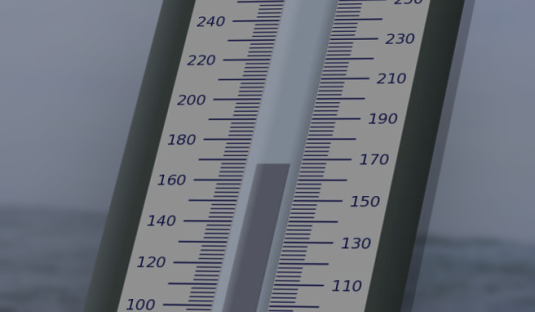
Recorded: 168,mmHg
